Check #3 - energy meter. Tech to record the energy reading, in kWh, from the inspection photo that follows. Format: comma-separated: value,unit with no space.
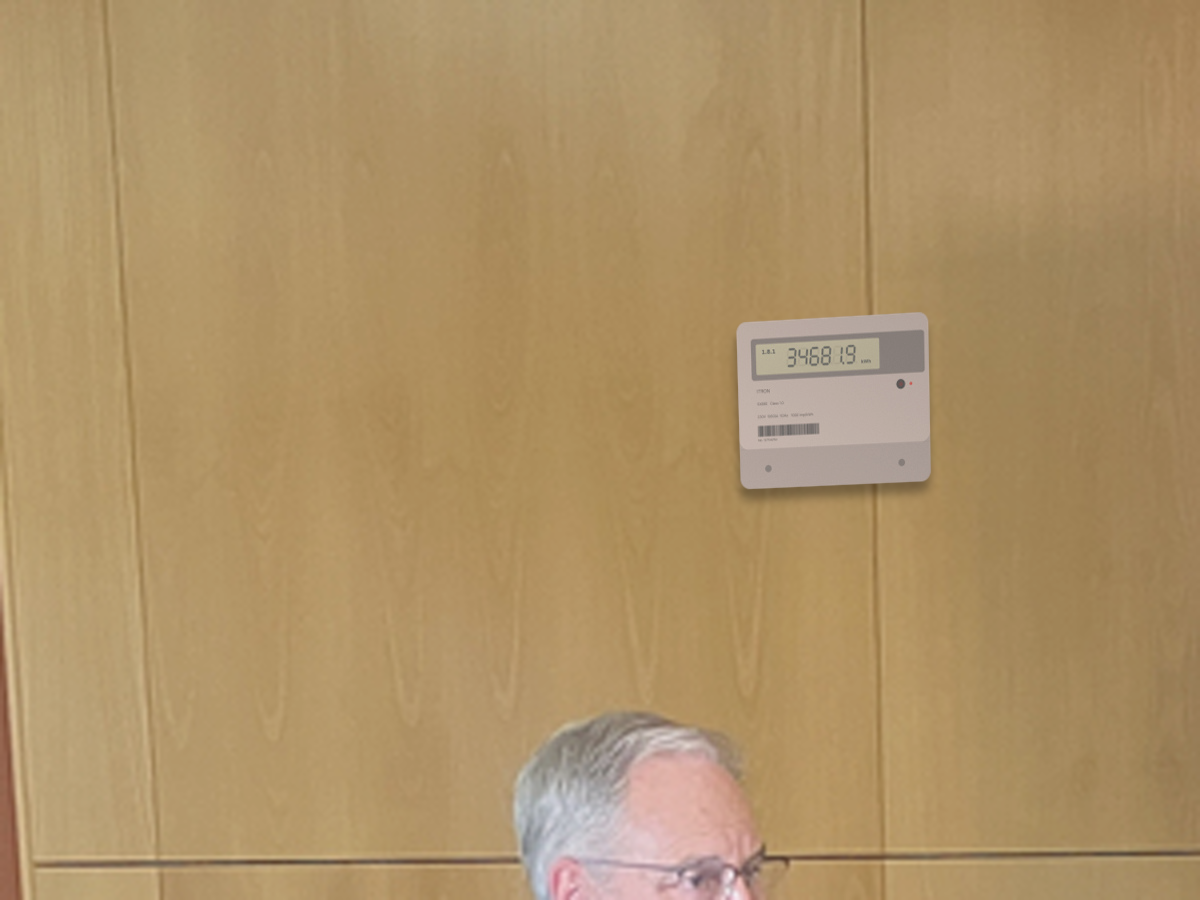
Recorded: 34681.9,kWh
